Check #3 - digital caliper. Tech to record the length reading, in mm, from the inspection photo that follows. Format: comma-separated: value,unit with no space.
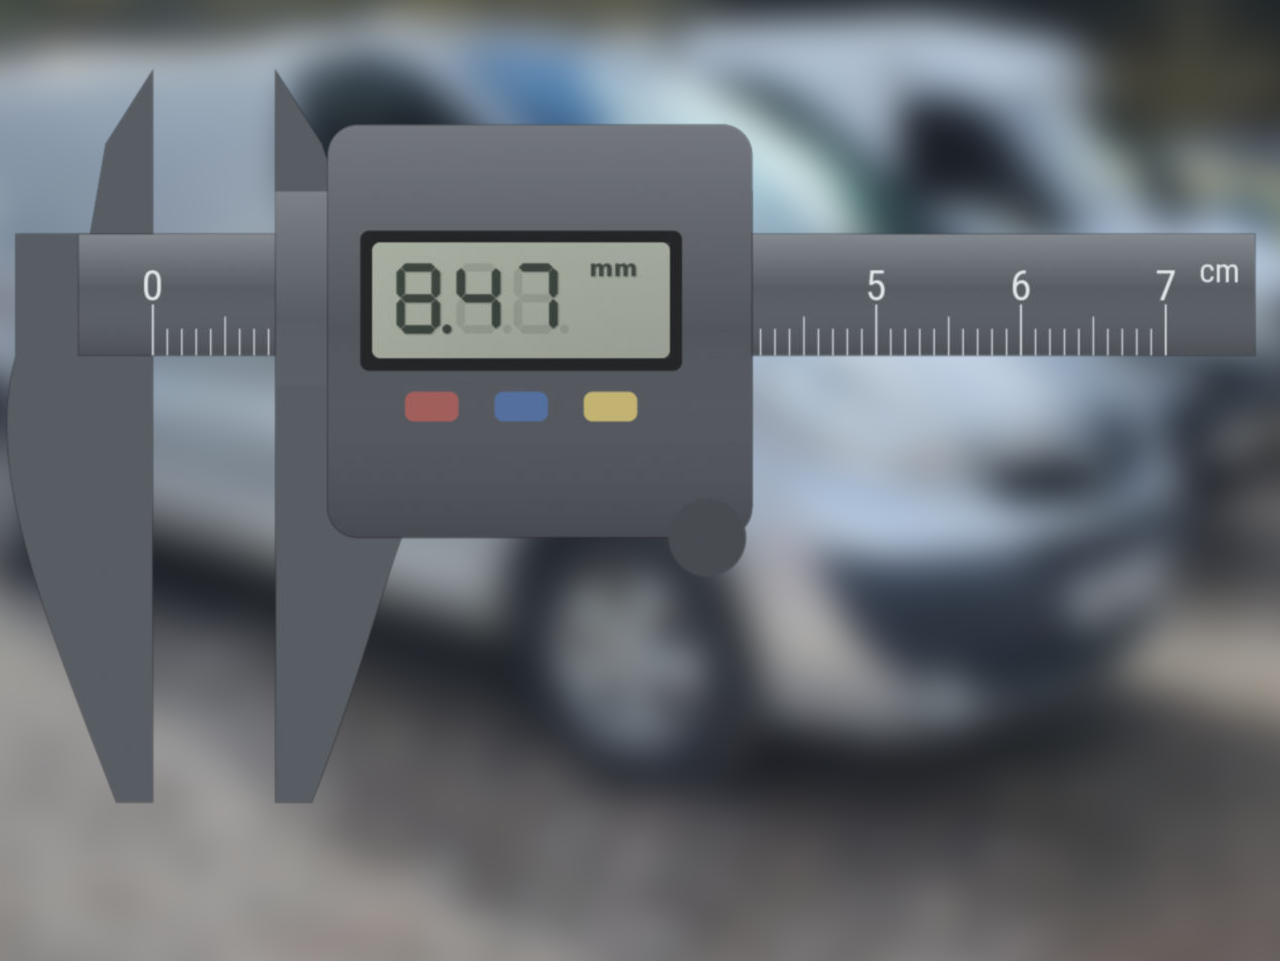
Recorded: 8.47,mm
